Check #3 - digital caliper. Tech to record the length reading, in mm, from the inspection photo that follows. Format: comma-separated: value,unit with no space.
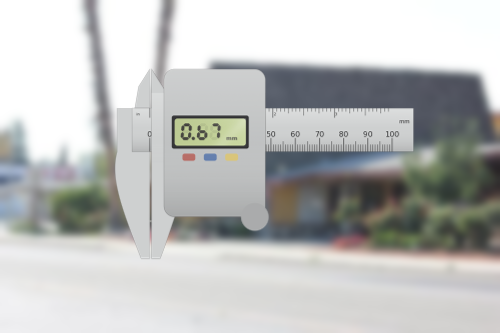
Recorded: 0.67,mm
